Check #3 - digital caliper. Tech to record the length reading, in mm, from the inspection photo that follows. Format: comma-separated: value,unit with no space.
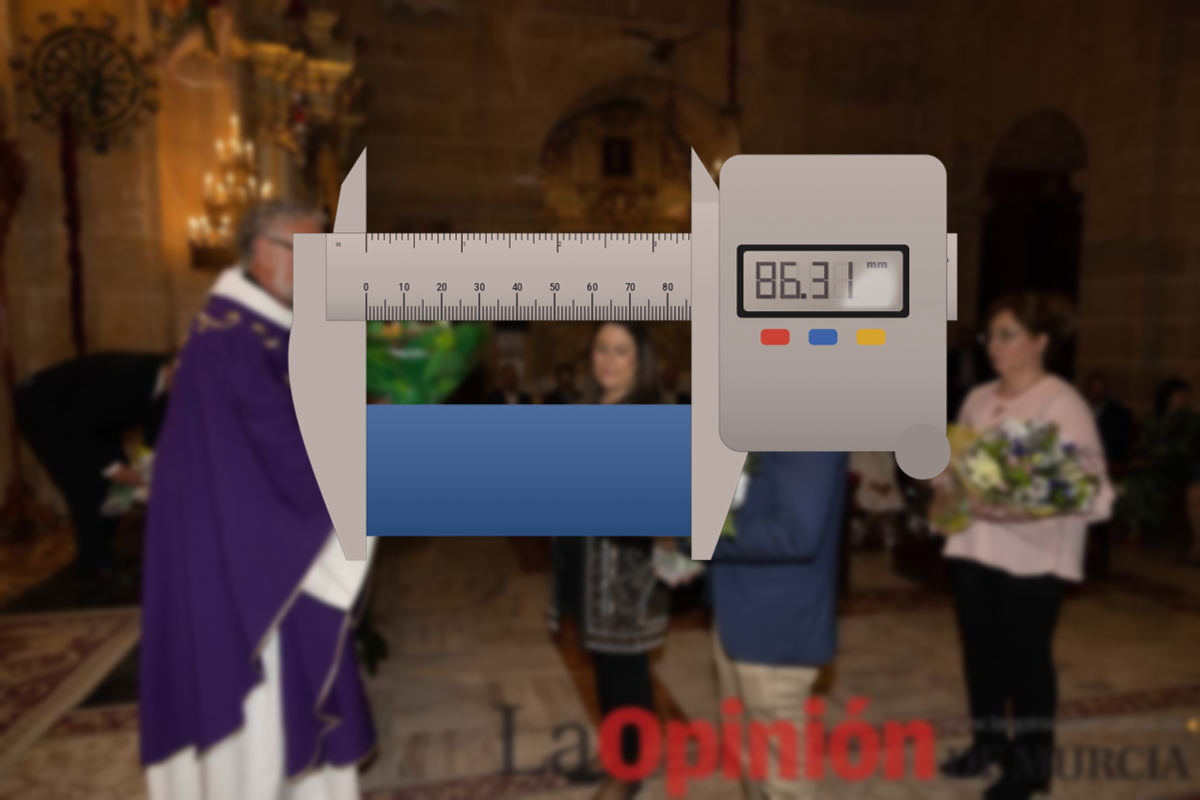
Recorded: 86.31,mm
